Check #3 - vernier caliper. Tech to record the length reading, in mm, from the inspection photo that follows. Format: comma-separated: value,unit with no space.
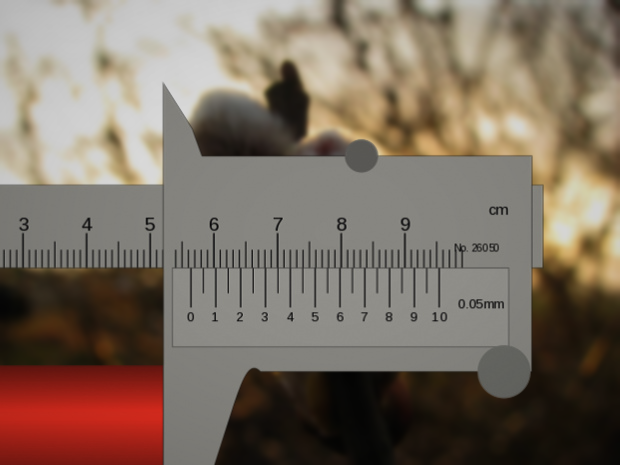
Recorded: 56.4,mm
